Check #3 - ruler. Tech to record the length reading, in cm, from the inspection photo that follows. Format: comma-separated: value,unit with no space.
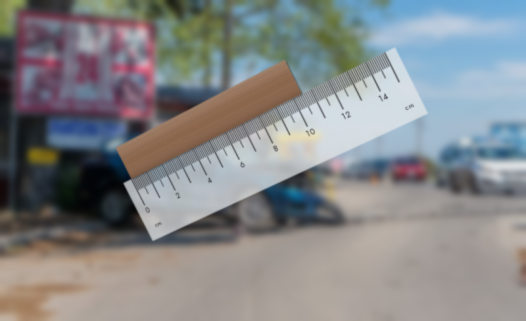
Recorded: 10.5,cm
